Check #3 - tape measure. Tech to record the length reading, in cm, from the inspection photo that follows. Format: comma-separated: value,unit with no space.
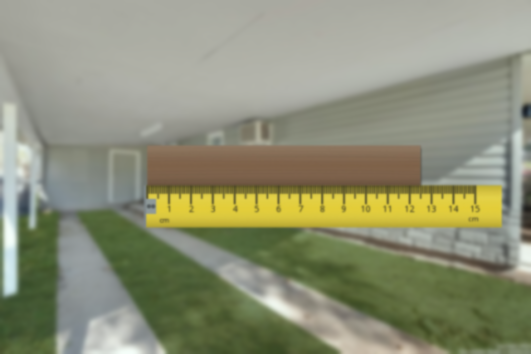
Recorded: 12.5,cm
